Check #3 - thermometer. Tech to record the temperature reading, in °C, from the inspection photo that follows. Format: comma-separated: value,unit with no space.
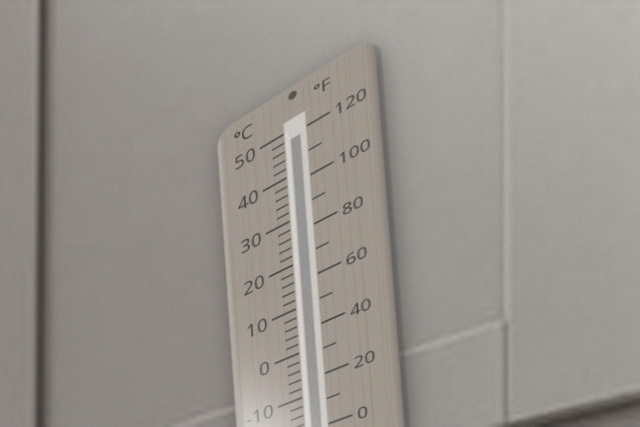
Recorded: 48,°C
